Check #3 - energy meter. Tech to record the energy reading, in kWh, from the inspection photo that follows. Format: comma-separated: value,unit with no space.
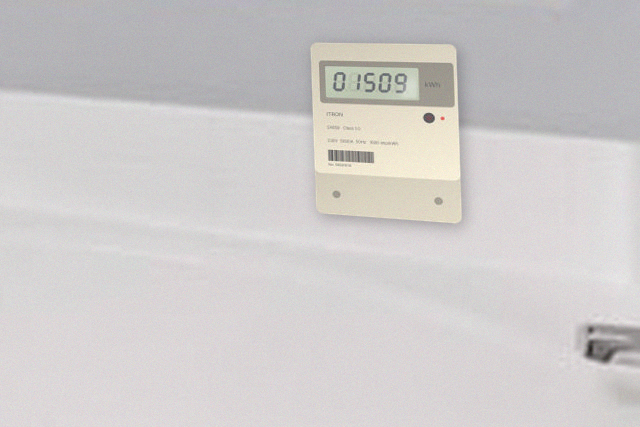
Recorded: 1509,kWh
